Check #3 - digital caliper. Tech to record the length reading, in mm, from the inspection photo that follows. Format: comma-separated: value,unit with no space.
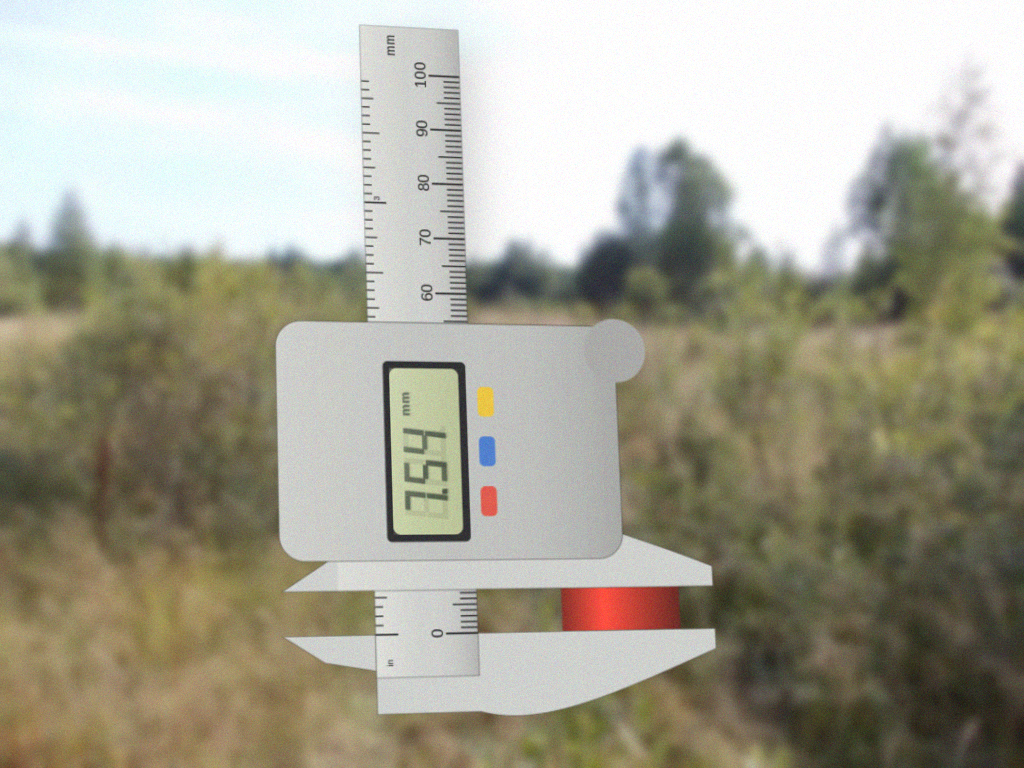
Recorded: 7.54,mm
